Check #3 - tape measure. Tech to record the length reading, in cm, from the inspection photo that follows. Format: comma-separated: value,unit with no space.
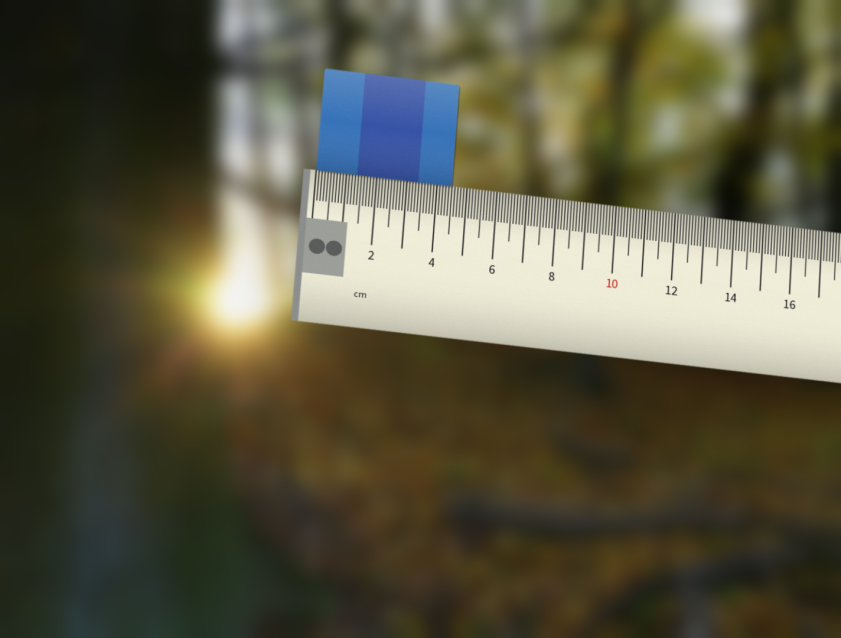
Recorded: 4.5,cm
